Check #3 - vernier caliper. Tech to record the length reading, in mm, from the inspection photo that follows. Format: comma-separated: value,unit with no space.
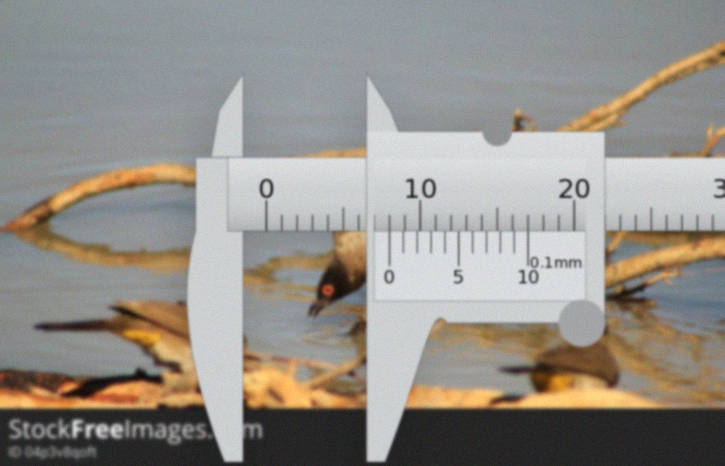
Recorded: 8.0,mm
